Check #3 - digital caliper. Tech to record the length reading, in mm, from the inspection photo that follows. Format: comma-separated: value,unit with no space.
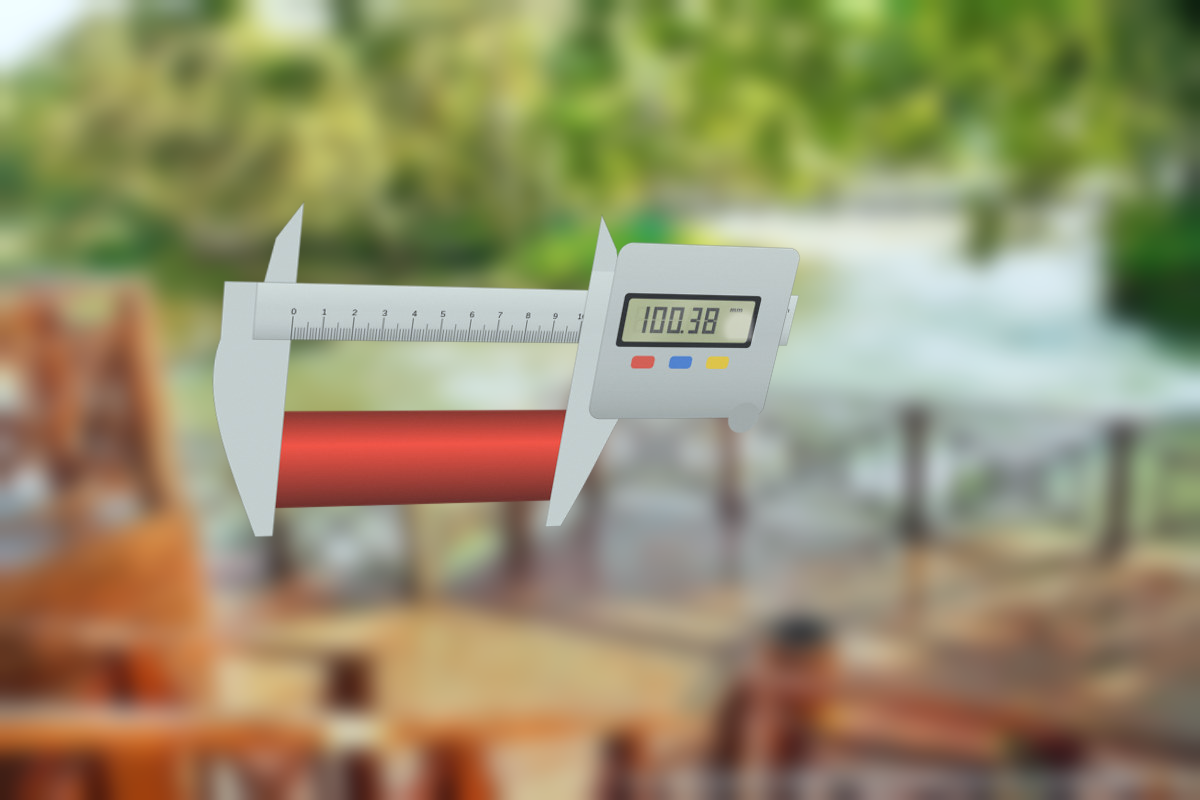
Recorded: 100.38,mm
